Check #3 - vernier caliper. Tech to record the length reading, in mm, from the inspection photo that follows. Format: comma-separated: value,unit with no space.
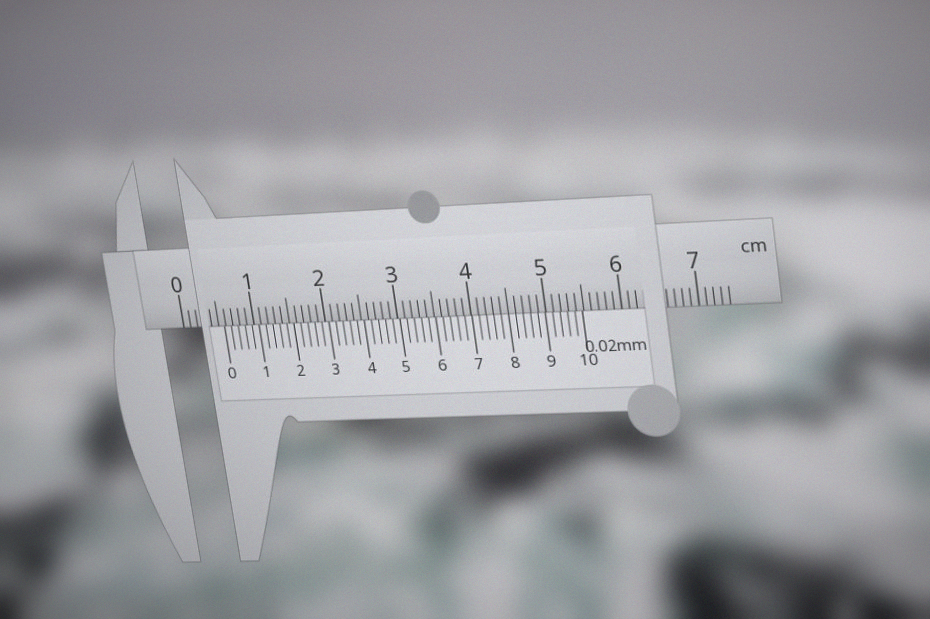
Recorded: 5.8,mm
